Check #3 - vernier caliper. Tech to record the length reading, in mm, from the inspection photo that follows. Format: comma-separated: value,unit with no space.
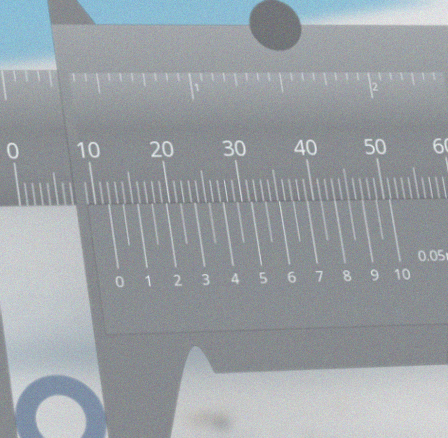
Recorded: 11.8,mm
